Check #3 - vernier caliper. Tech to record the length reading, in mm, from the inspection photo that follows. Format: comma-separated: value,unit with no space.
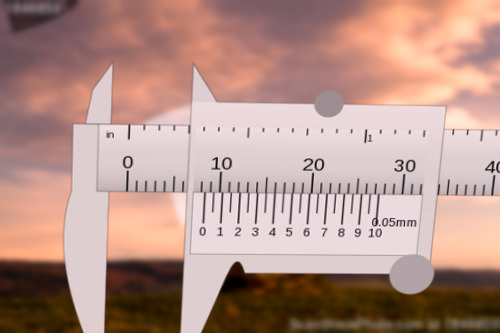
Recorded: 8.4,mm
